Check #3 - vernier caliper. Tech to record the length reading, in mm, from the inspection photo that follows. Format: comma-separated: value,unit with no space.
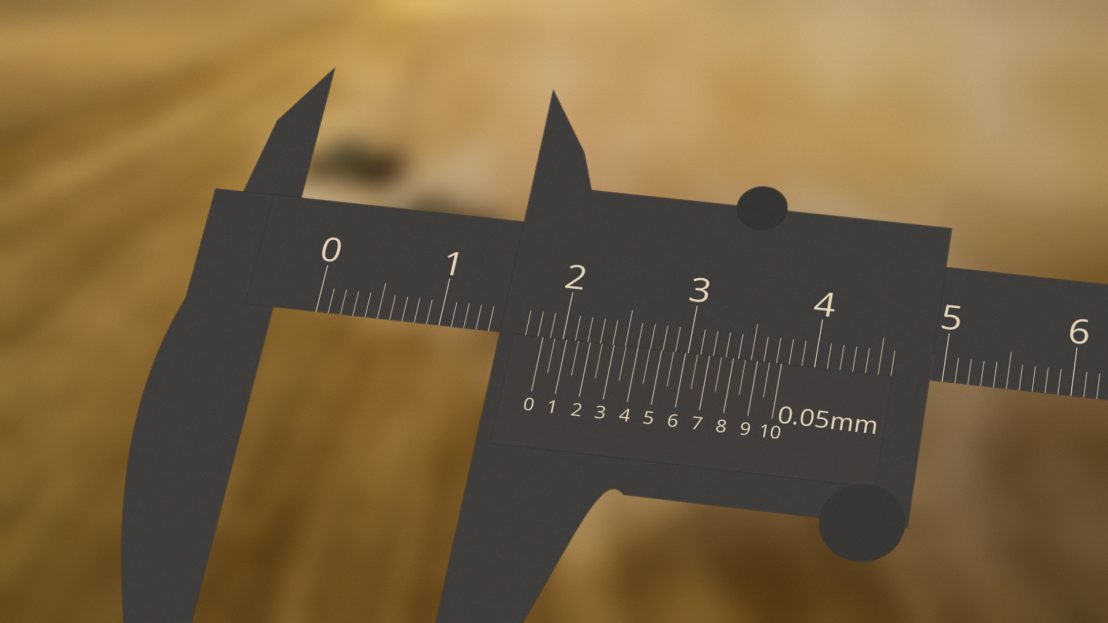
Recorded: 18.4,mm
